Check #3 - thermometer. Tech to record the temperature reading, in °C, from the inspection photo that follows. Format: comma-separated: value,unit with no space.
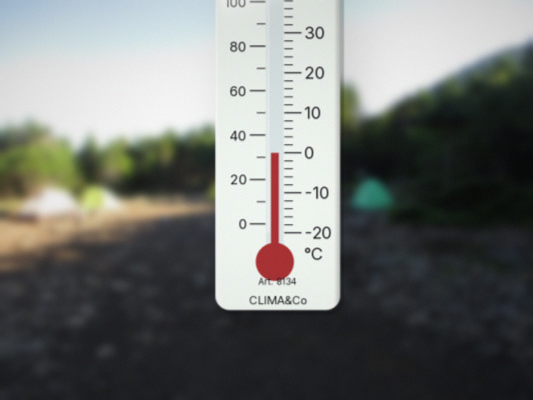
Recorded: 0,°C
